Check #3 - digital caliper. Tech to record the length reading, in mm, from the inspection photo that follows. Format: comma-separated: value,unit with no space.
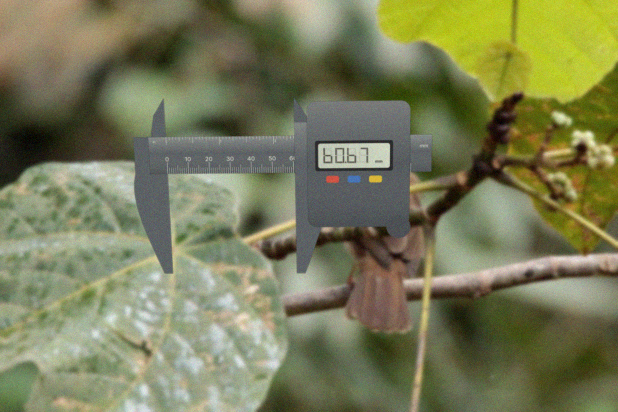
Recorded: 60.67,mm
